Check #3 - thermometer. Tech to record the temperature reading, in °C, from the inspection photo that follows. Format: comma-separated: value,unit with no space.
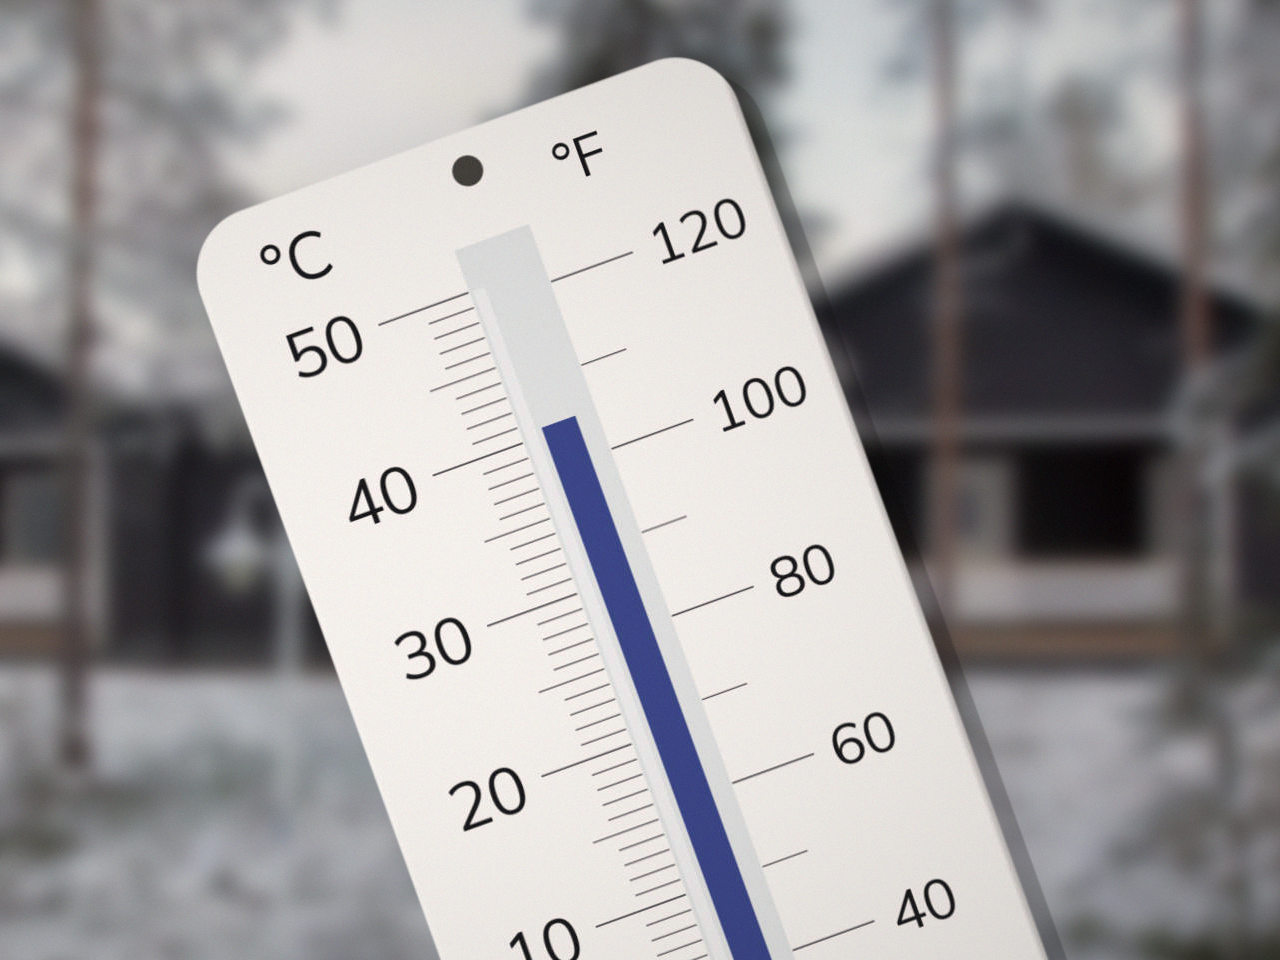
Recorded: 40.5,°C
